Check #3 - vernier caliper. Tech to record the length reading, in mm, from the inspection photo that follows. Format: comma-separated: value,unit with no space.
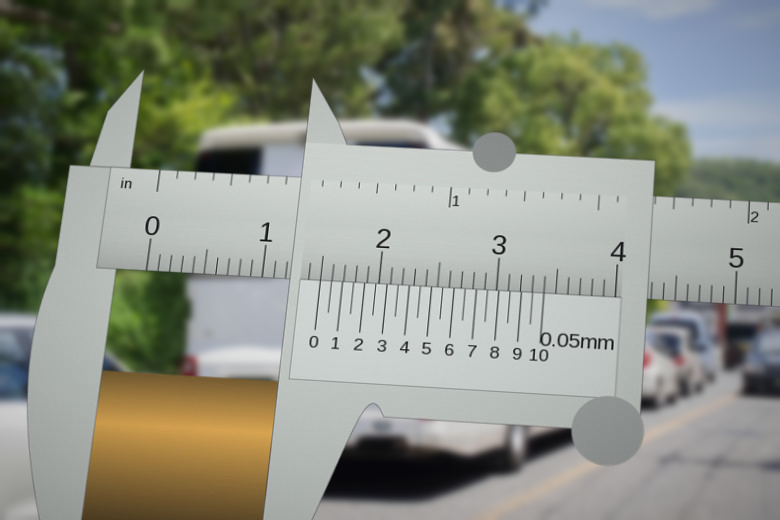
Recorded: 15.0,mm
